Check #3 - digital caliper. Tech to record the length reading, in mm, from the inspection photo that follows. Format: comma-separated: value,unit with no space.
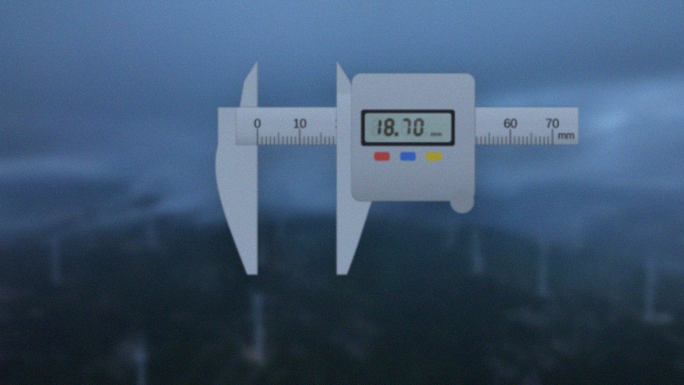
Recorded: 18.70,mm
